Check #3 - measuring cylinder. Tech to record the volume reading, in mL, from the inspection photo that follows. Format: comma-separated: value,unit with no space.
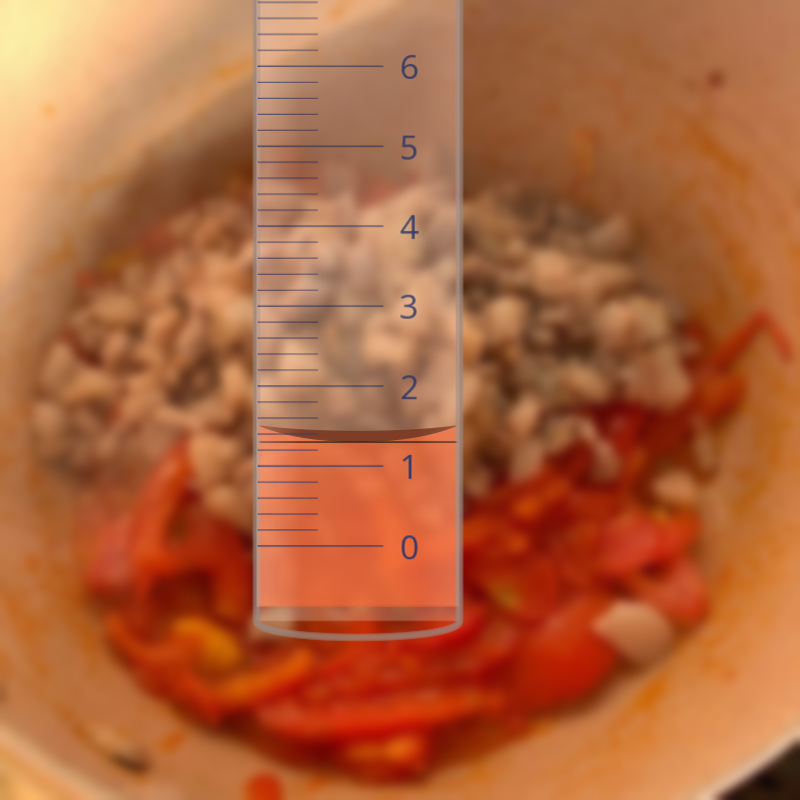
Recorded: 1.3,mL
